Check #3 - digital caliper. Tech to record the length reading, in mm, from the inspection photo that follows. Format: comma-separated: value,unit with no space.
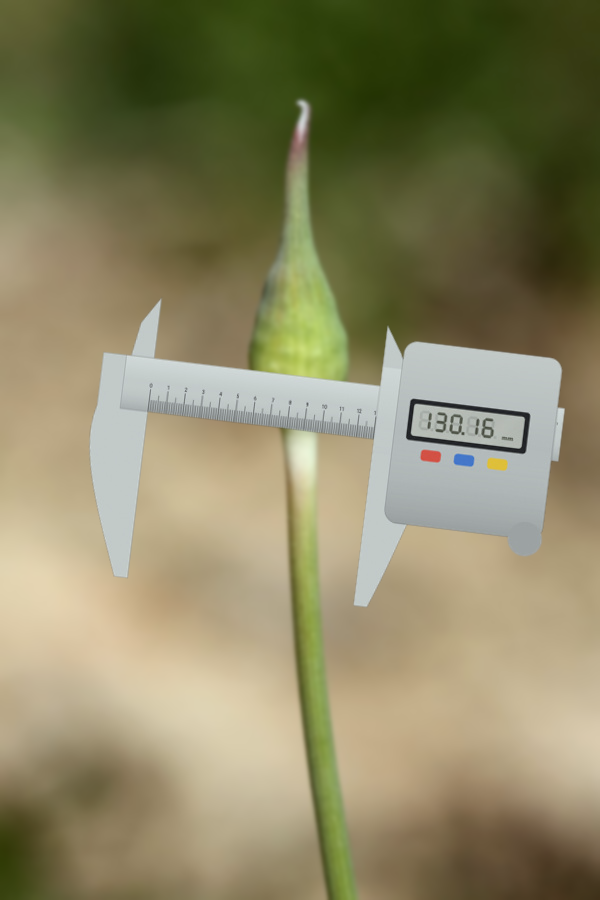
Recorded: 130.16,mm
